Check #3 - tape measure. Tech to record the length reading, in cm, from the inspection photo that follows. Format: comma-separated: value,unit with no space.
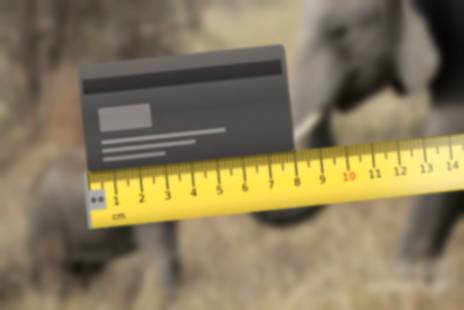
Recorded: 8,cm
